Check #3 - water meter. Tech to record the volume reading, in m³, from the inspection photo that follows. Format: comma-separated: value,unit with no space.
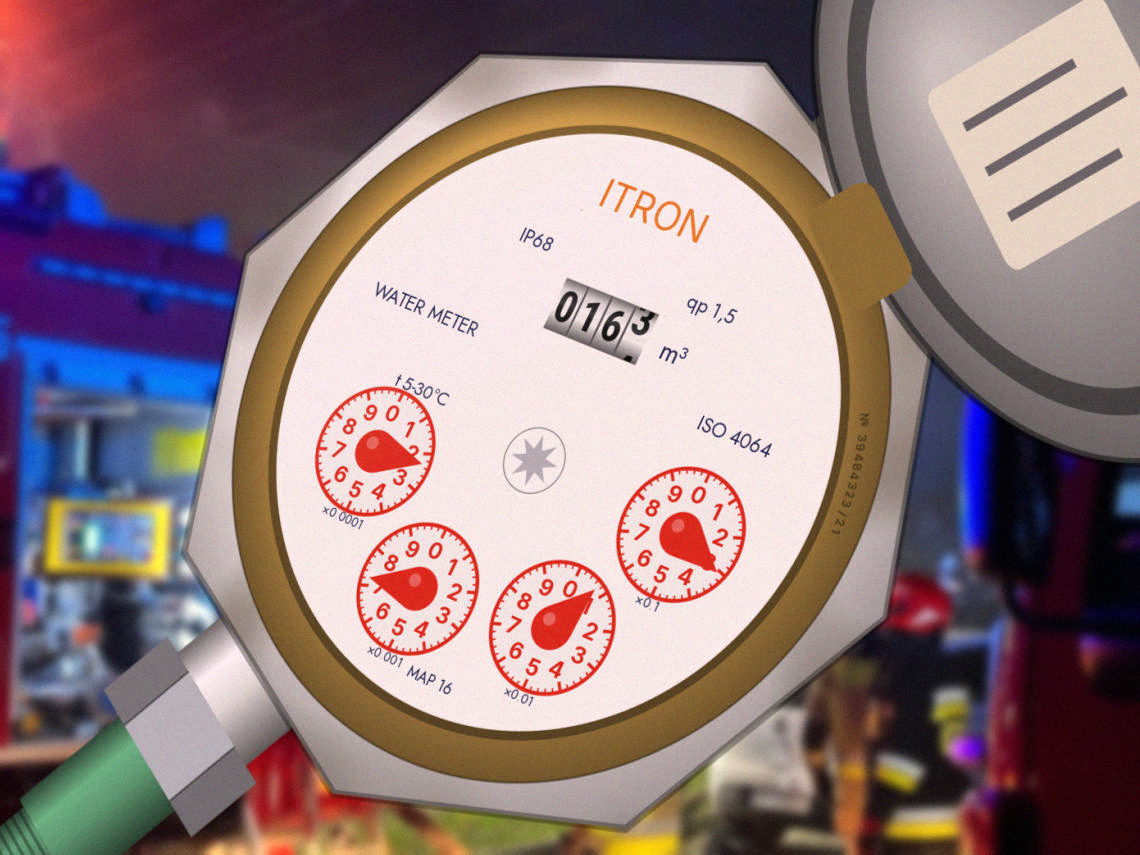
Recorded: 163.3072,m³
